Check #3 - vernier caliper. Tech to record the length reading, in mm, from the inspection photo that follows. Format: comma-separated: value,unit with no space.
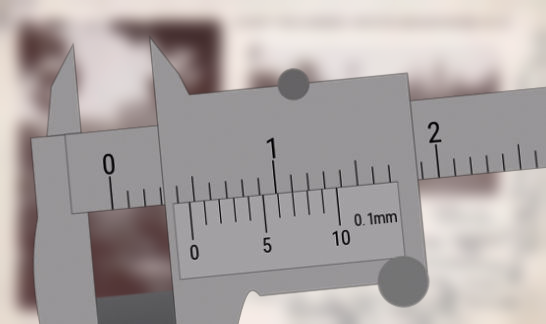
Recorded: 4.7,mm
